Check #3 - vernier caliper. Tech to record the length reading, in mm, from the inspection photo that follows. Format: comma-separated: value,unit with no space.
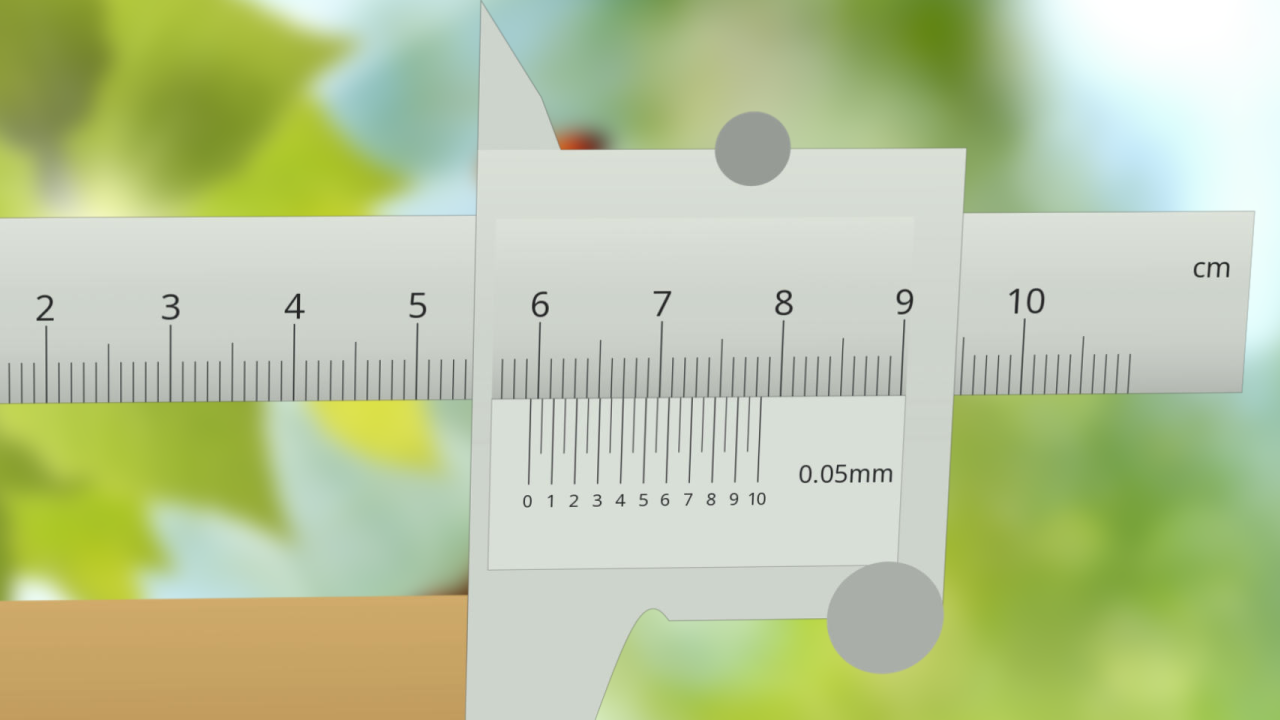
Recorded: 59.4,mm
